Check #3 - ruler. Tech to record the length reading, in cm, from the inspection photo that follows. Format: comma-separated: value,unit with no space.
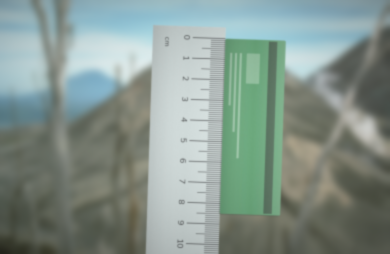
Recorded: 8.5,cm
